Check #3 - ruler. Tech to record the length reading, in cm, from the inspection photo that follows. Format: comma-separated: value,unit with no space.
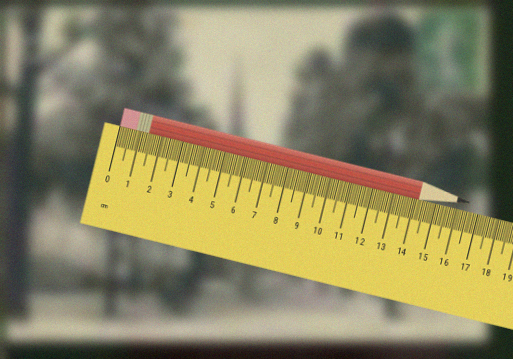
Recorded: 16.5,cm
